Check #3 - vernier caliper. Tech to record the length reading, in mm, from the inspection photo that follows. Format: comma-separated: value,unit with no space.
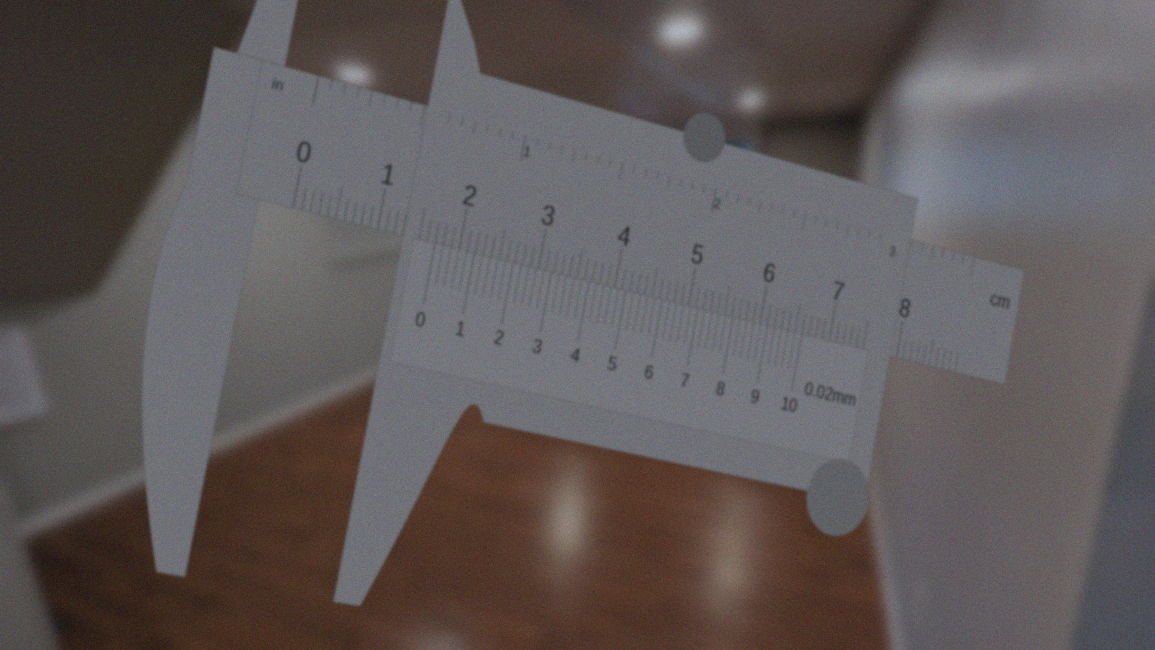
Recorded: 17.0,mm
